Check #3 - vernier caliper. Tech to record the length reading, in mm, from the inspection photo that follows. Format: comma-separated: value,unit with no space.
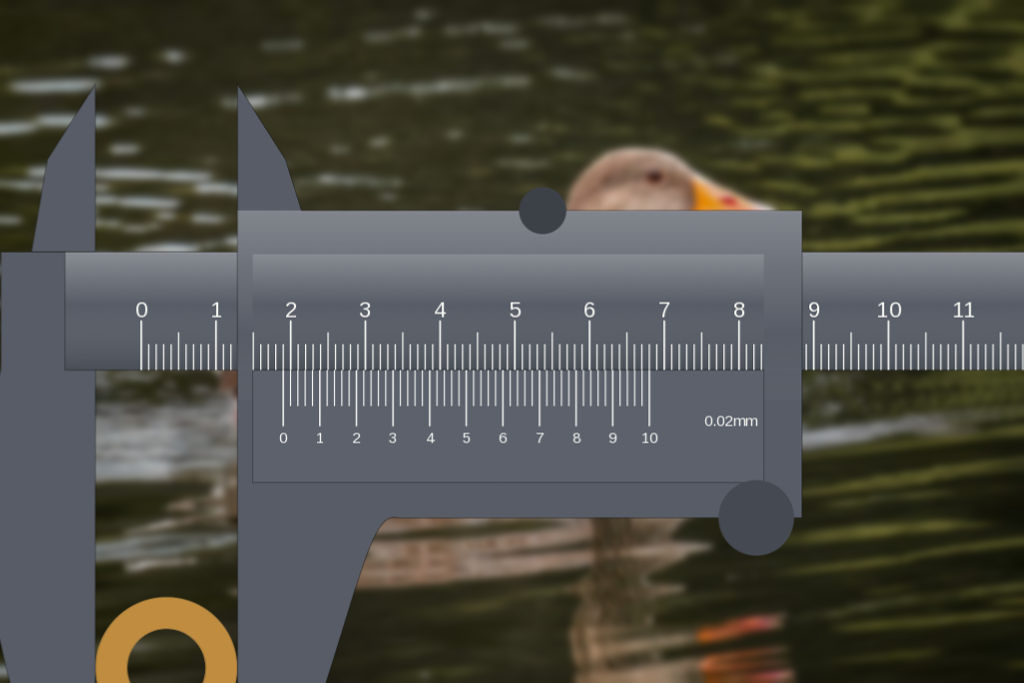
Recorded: 19.0,mm
